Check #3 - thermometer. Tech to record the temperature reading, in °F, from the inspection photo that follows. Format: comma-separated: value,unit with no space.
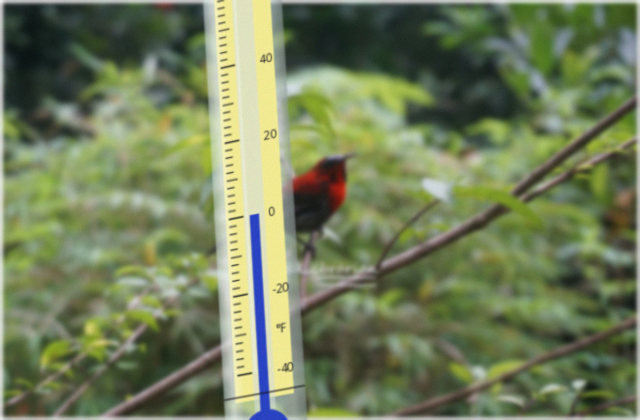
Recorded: 0,°F
